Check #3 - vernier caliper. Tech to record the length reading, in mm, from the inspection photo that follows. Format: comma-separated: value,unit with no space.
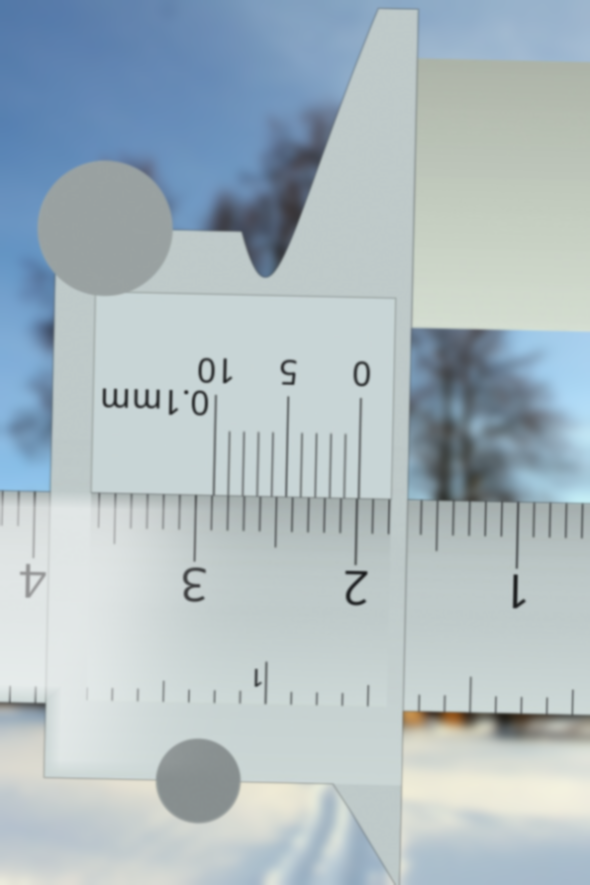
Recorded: 19.9,mm
